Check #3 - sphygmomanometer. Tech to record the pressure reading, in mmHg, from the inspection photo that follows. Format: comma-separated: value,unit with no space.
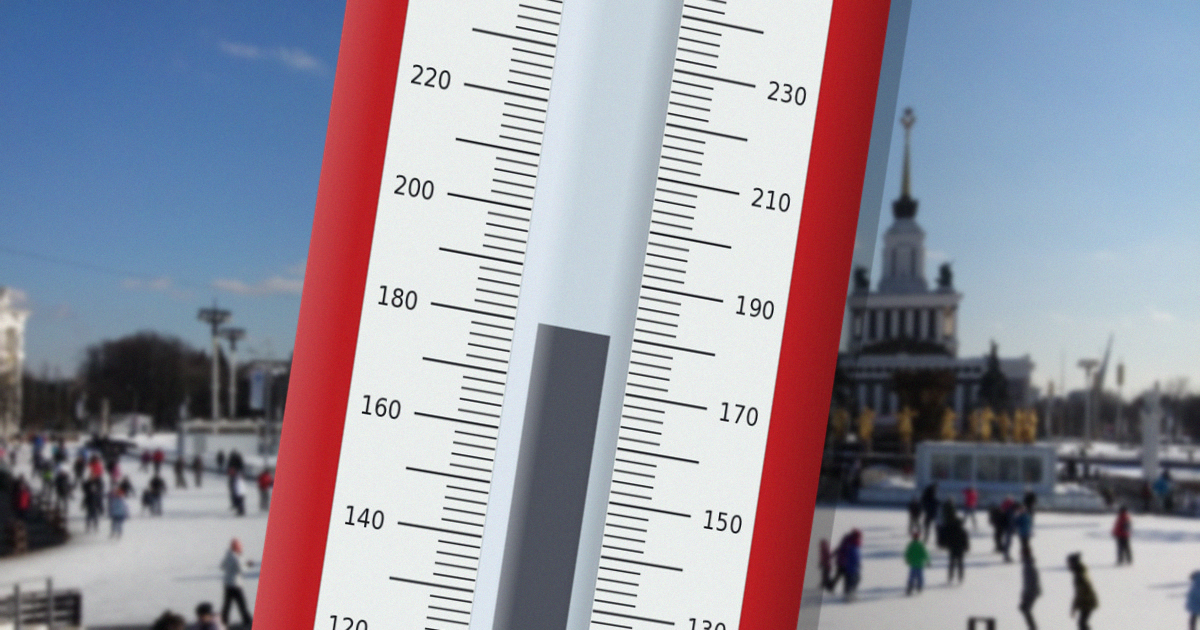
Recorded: 180,mmHg
